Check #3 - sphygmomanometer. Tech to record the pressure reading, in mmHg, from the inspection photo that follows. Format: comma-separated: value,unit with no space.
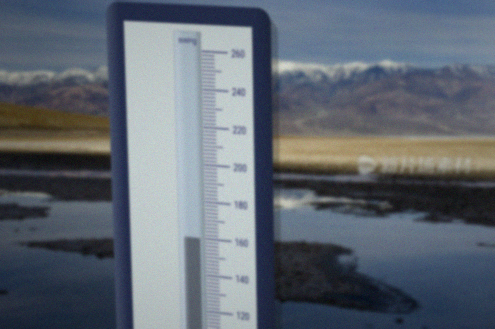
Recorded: 160,mmHg
